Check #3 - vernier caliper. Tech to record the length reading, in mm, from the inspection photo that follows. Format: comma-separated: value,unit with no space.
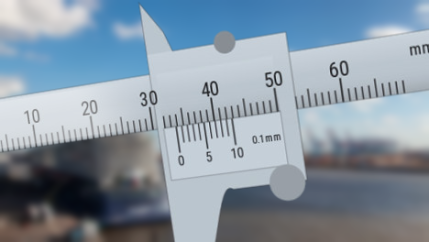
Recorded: 33.8,mm
